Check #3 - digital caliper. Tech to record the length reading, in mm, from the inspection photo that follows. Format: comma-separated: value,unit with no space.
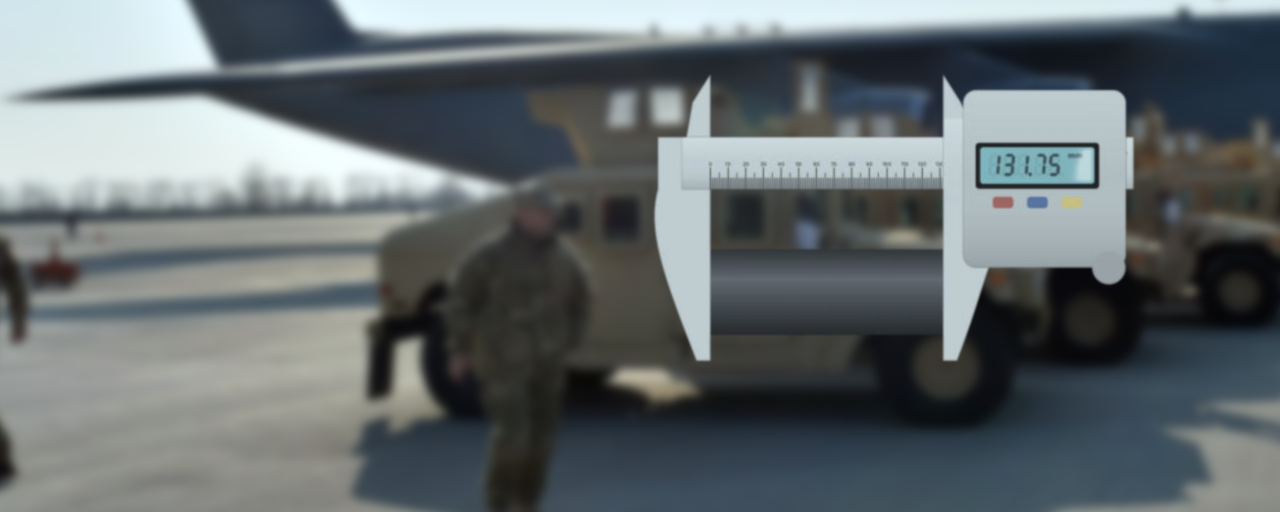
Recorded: 131.75,mm
